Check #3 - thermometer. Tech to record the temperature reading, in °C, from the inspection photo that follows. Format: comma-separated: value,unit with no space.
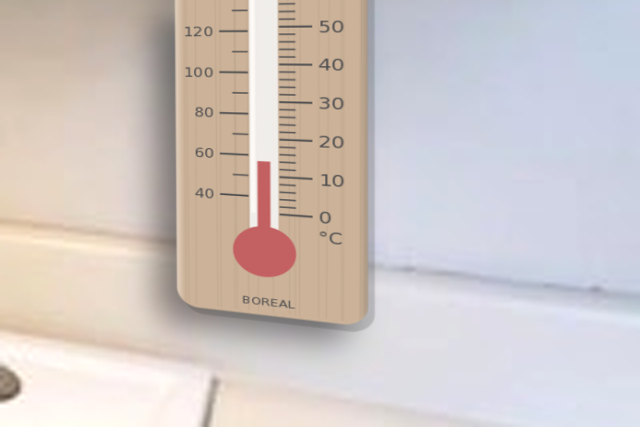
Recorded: 14,°C
